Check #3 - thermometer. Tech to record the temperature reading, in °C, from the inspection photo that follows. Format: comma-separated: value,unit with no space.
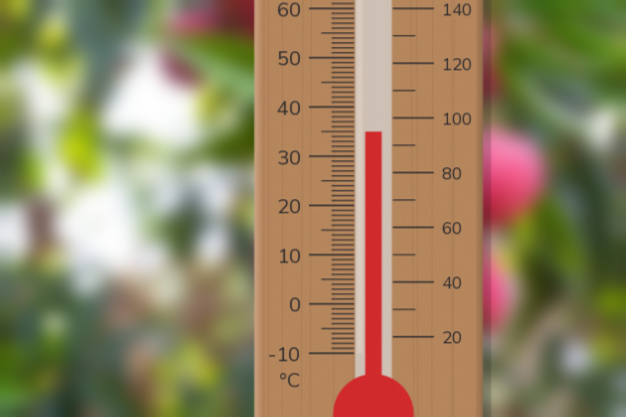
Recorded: 35,°C
